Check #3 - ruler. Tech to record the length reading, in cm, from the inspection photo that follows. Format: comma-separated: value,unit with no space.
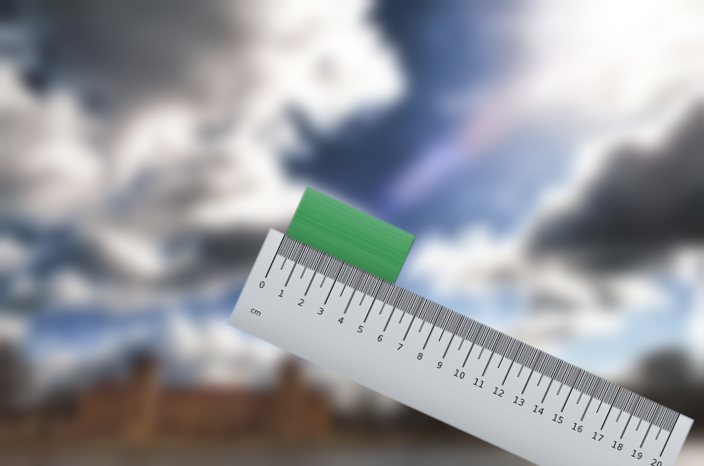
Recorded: 5.5,cm
